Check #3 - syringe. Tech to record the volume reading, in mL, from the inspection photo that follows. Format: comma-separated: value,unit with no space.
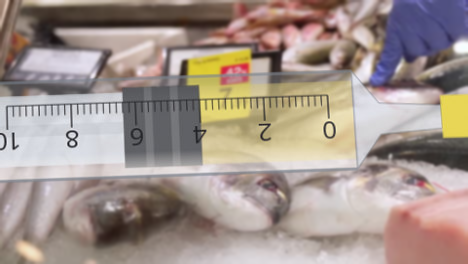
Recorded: 4,mL
